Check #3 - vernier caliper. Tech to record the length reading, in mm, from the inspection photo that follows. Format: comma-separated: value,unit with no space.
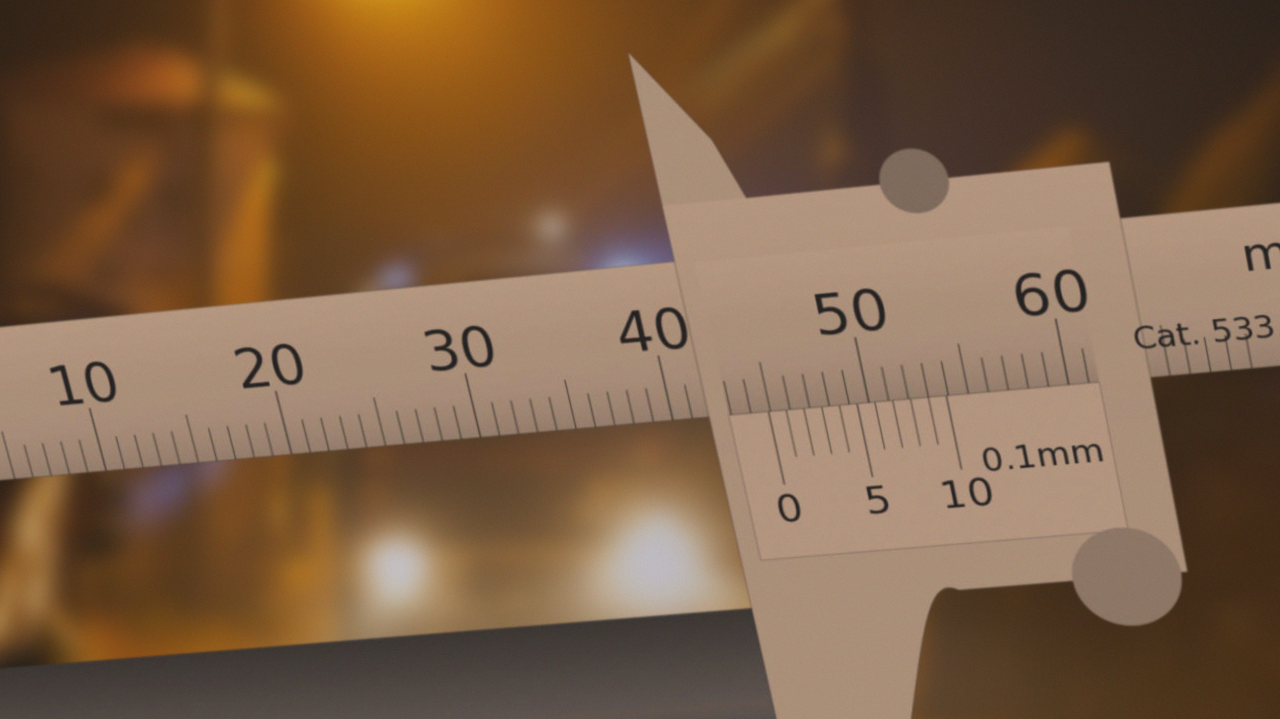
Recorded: 44.9,mm
